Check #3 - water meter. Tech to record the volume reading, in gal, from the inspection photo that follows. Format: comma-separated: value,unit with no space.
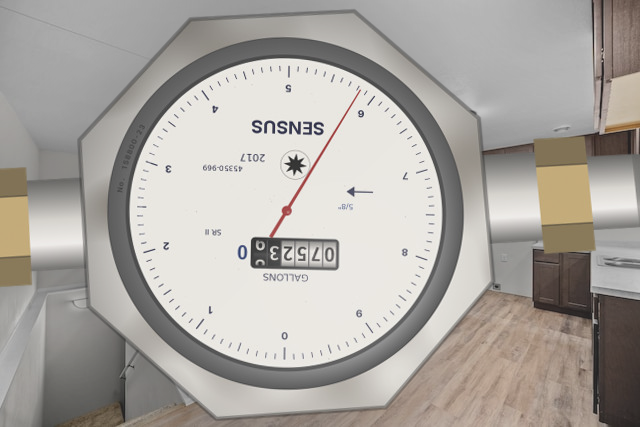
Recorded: 752385.8,gal
